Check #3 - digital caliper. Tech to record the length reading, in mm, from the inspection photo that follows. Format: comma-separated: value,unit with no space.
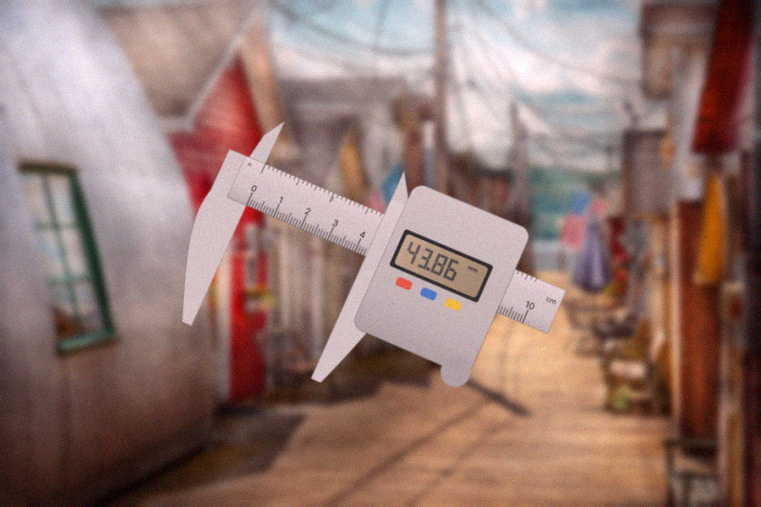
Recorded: 43.86,mm
